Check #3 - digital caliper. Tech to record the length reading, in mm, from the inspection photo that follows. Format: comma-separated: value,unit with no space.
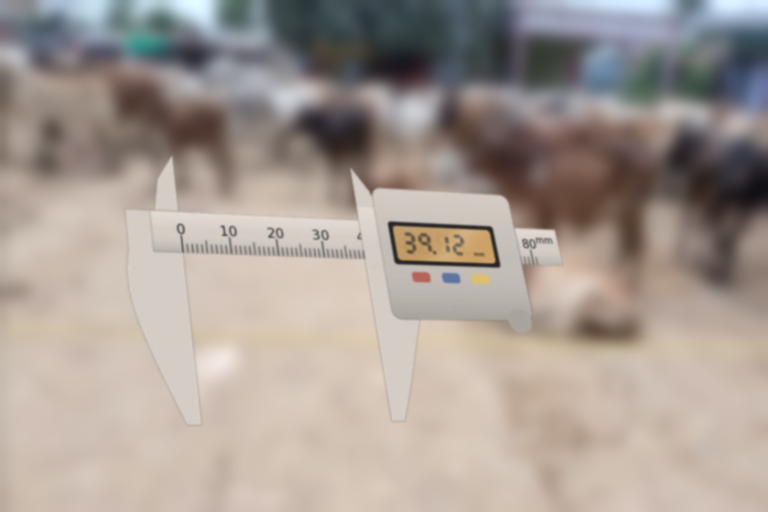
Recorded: 39.12,mm
